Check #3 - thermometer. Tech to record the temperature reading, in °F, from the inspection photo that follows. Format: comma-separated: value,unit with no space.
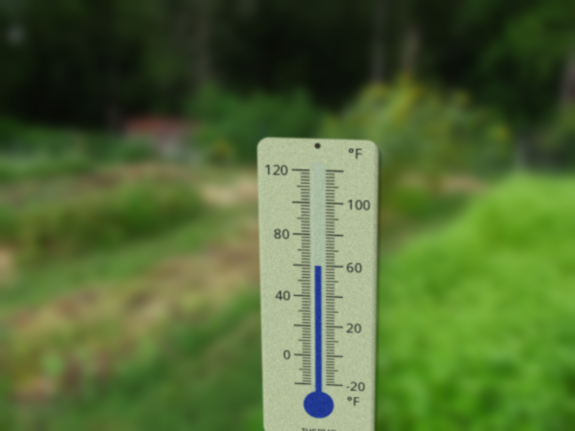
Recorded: 60,°F
